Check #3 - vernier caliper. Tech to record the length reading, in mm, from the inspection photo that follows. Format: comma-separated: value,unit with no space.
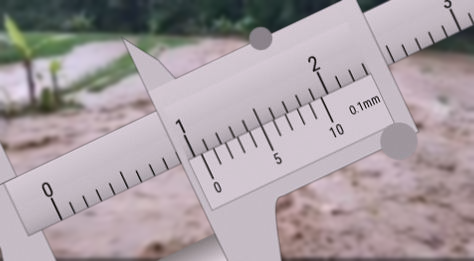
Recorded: 10.5,mm
